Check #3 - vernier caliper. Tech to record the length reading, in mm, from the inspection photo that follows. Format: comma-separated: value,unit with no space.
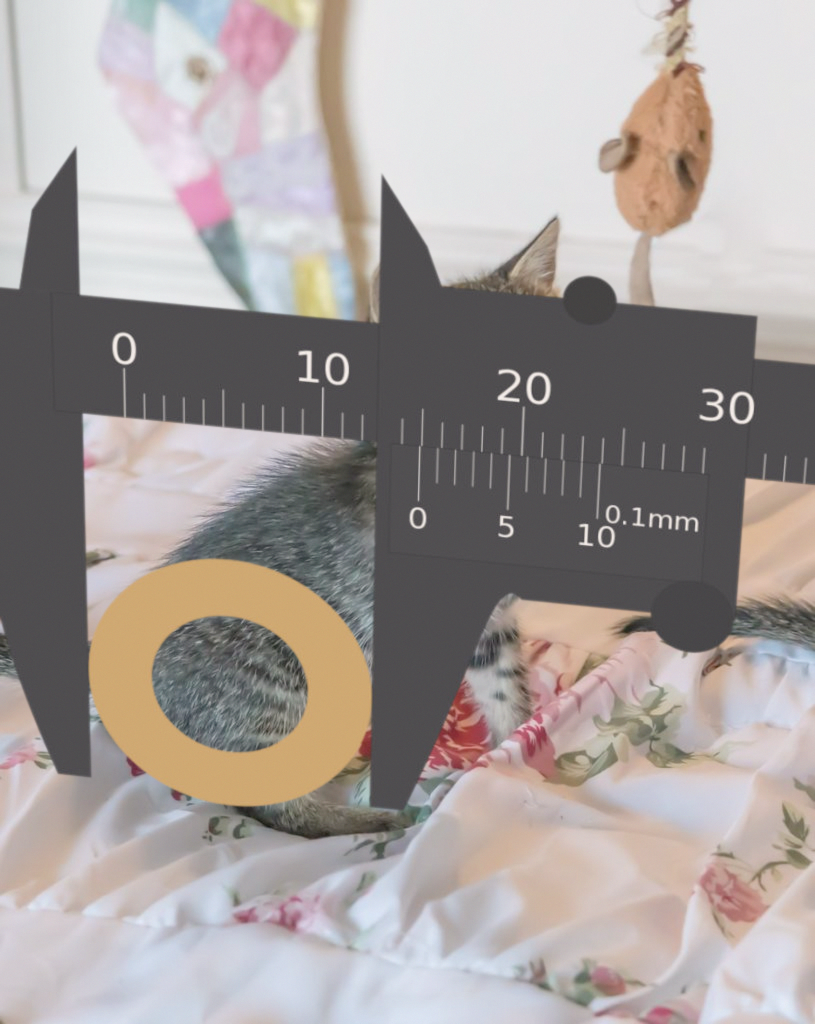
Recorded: 14.9,mm
